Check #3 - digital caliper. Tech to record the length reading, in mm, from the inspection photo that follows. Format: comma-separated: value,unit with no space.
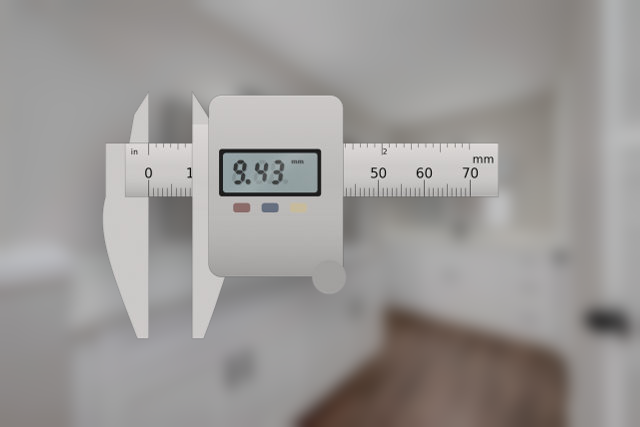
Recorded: 9.43,mm
